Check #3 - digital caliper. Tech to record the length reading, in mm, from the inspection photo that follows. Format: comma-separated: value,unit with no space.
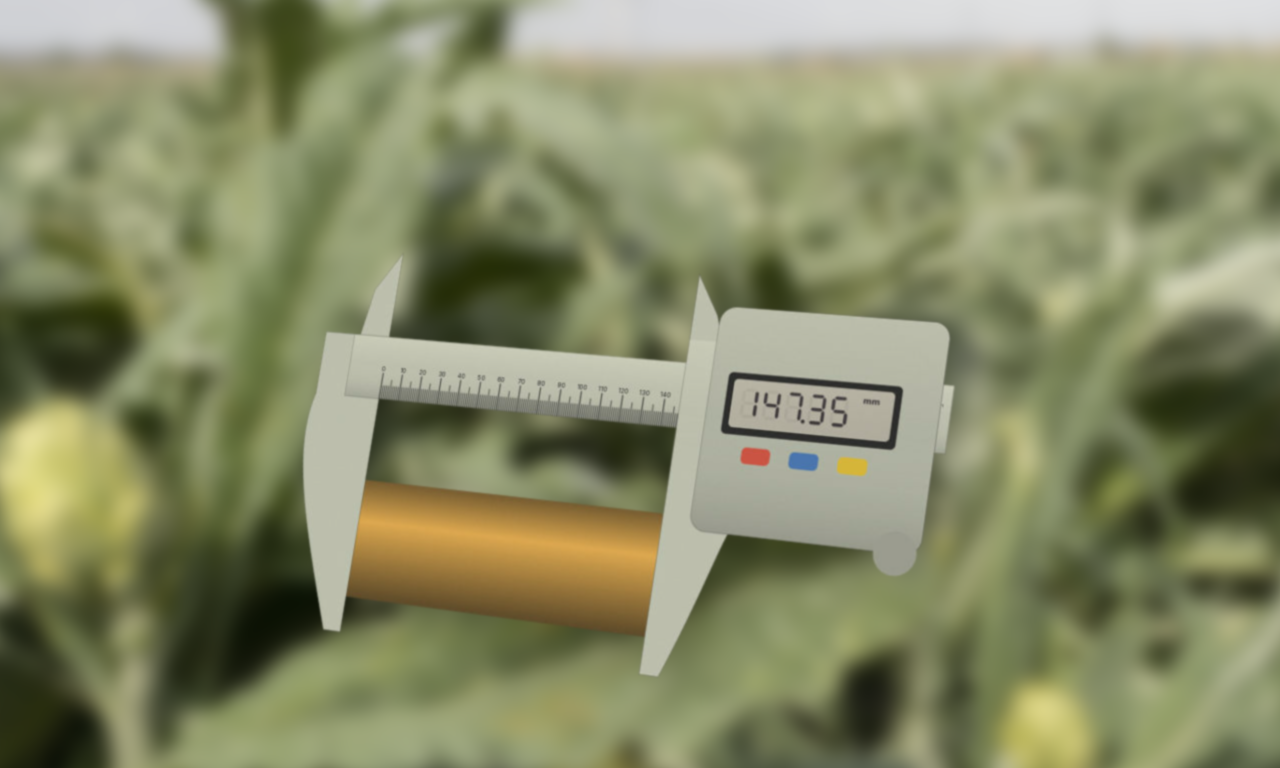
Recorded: 147.35,mm
